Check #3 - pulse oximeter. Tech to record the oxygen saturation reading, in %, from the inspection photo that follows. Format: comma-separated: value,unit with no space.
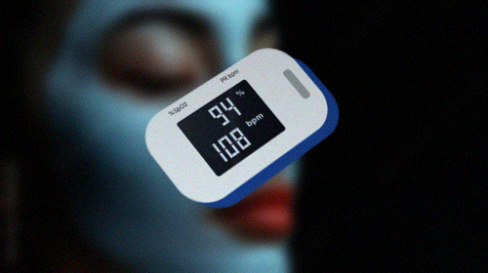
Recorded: 94,%
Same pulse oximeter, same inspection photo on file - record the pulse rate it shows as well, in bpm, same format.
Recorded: 108,bpm
